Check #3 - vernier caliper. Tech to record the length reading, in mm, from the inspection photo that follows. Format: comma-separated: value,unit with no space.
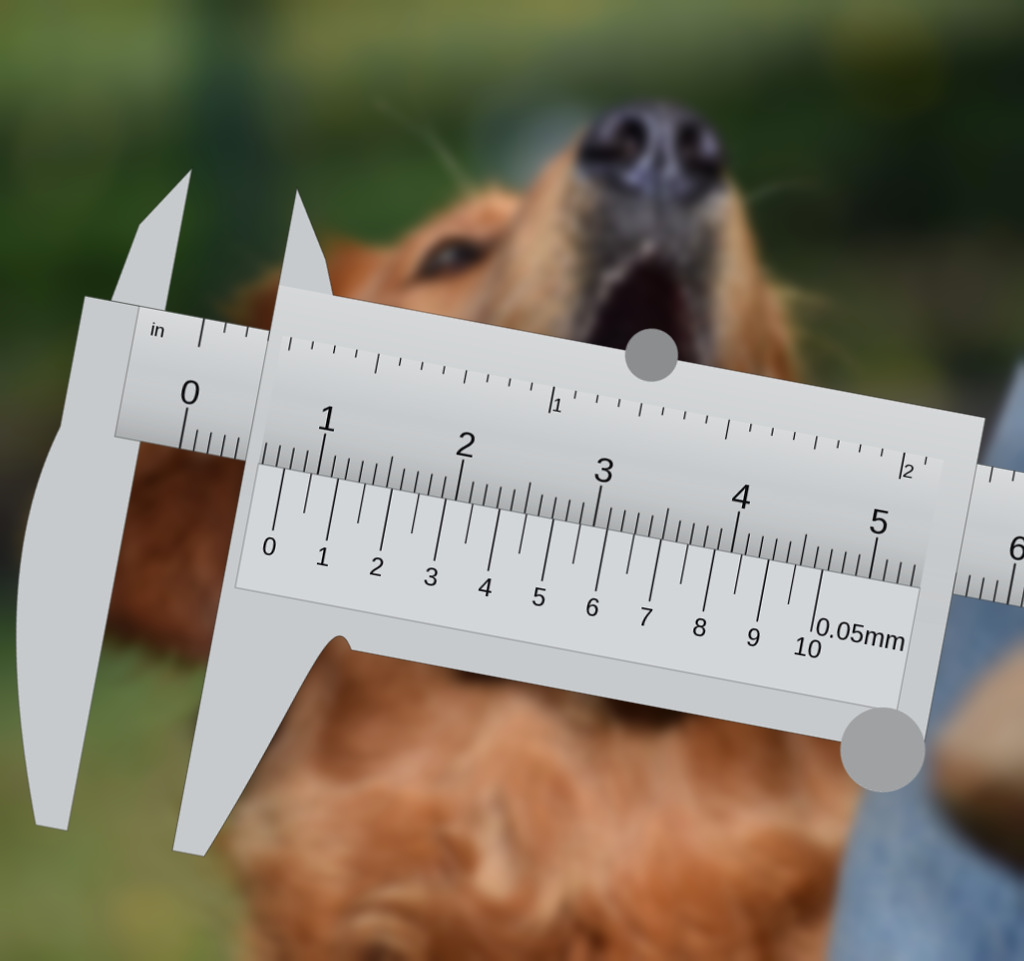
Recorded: 7.6,mm
